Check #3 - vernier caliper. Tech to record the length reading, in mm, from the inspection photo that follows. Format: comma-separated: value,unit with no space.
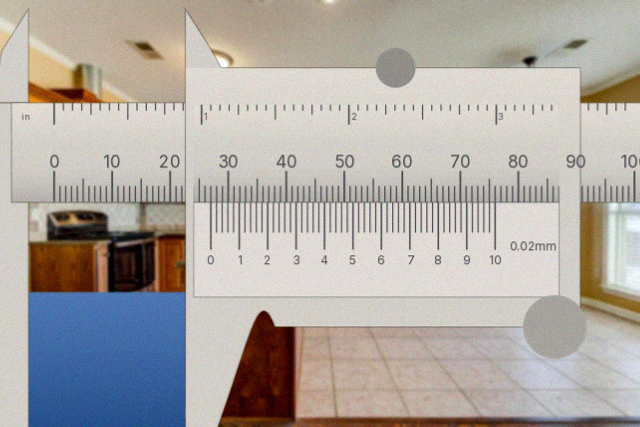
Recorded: 27.0,mm
